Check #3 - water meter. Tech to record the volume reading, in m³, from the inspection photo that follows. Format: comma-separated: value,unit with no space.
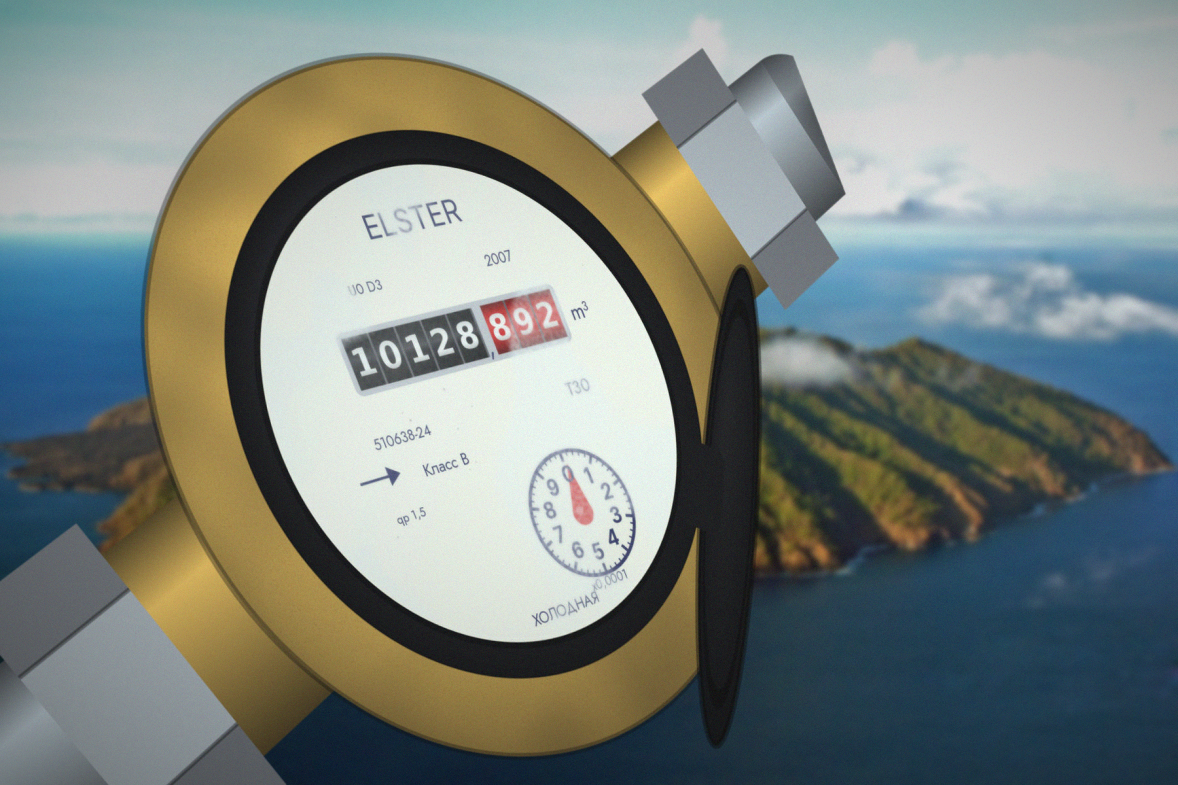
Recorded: 10128.8920,m³
